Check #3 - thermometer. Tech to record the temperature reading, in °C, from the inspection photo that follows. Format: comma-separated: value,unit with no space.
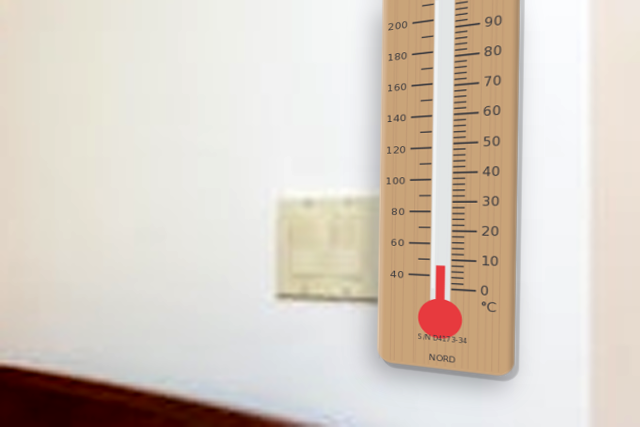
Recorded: 8,°C
